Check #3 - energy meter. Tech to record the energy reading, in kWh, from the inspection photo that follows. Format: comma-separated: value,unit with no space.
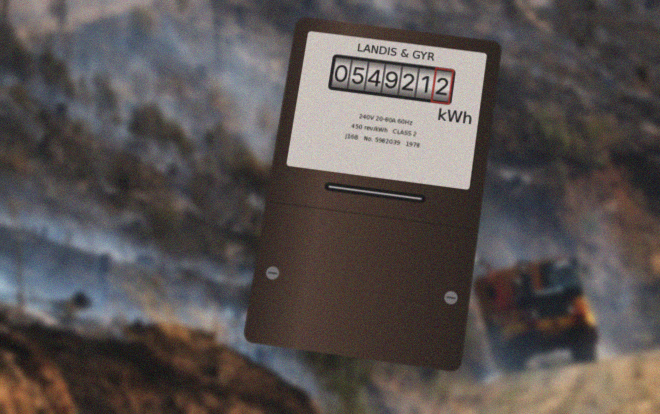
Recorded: 54921.2,kWh
